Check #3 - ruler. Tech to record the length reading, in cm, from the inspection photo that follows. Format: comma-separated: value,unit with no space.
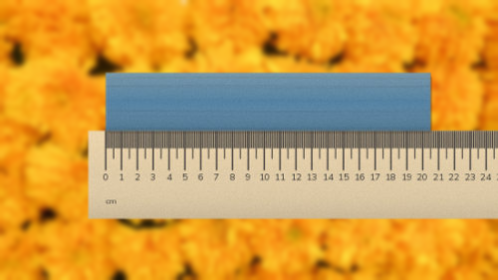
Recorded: 20.5,cm
